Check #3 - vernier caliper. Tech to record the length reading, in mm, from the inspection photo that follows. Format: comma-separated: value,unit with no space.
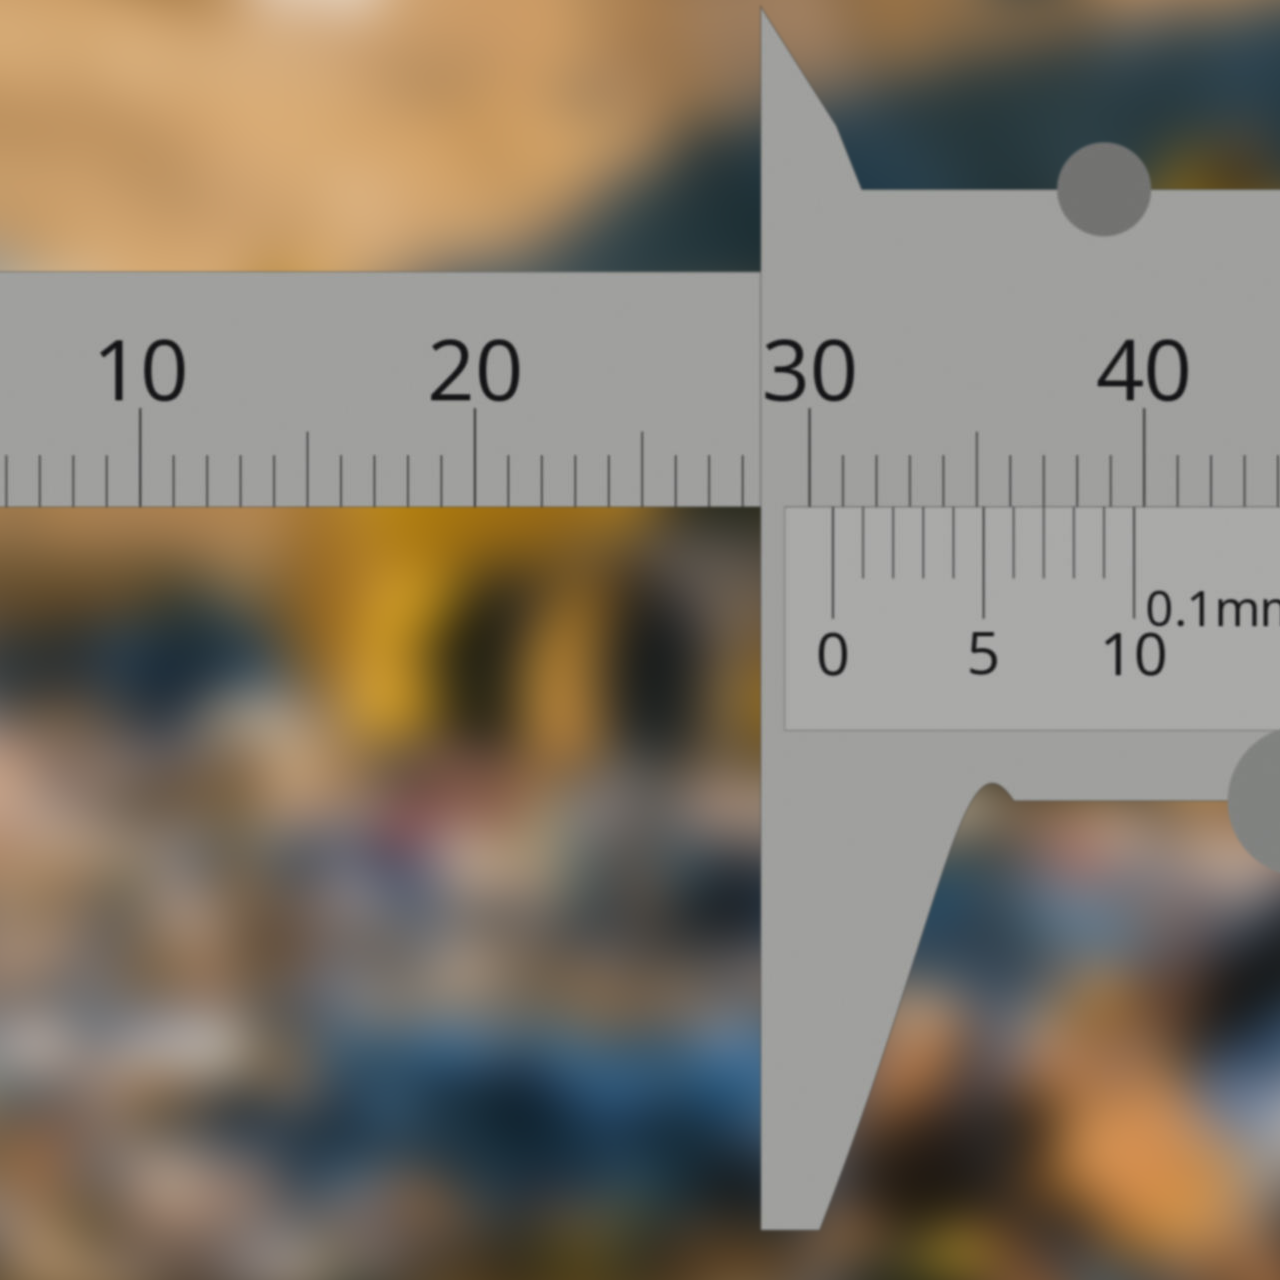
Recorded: 30.7,mm
